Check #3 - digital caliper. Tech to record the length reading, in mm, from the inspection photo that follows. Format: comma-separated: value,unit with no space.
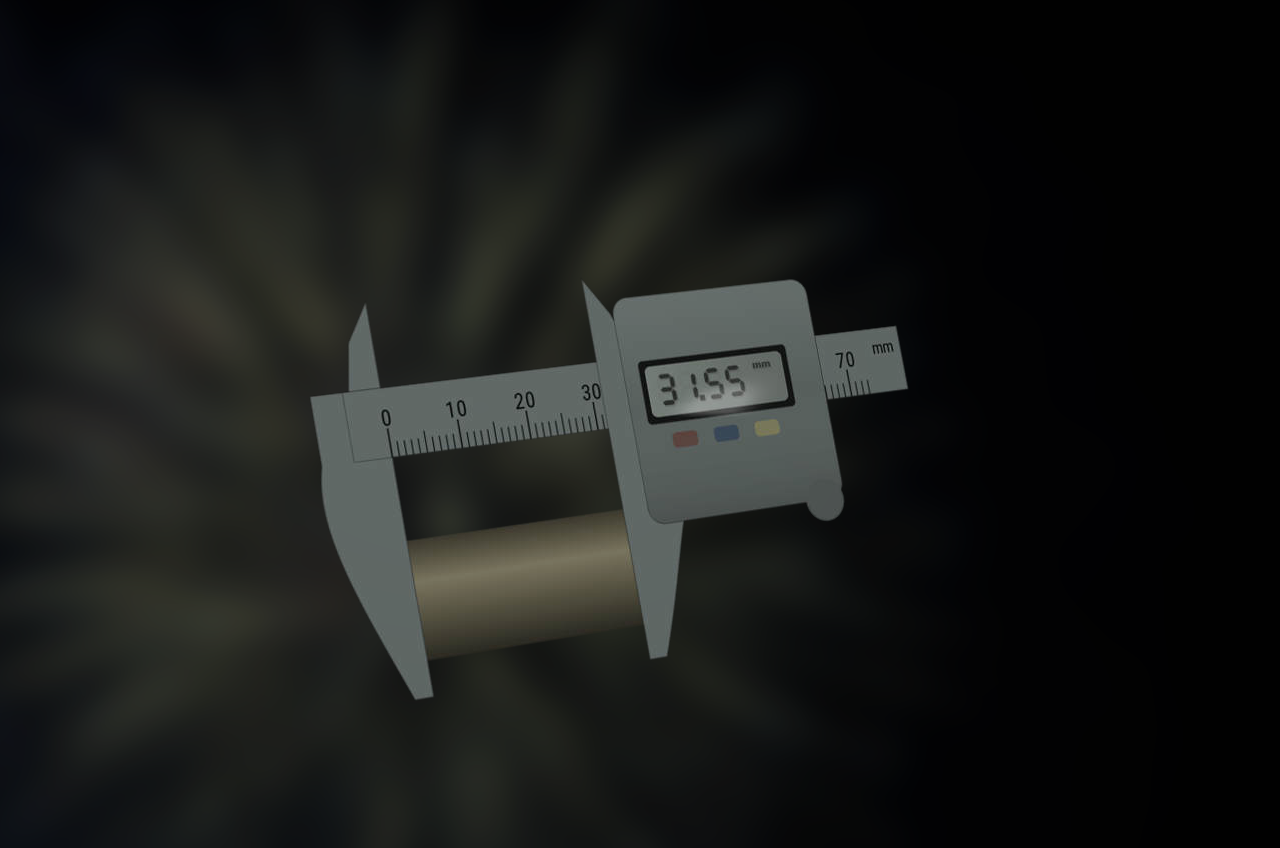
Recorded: 31.55,mm
